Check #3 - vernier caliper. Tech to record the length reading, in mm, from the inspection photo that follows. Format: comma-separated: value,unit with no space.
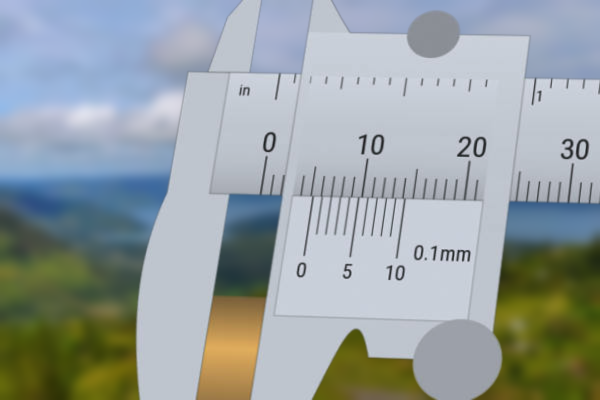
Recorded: 5.2,mm
